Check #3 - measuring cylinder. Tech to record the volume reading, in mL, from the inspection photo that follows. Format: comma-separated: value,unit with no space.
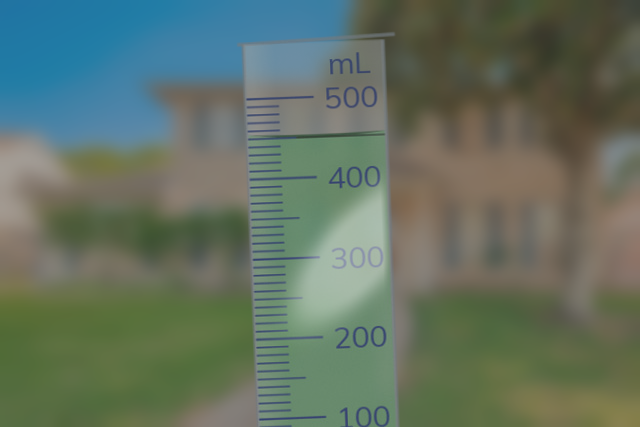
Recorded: 450,mL
